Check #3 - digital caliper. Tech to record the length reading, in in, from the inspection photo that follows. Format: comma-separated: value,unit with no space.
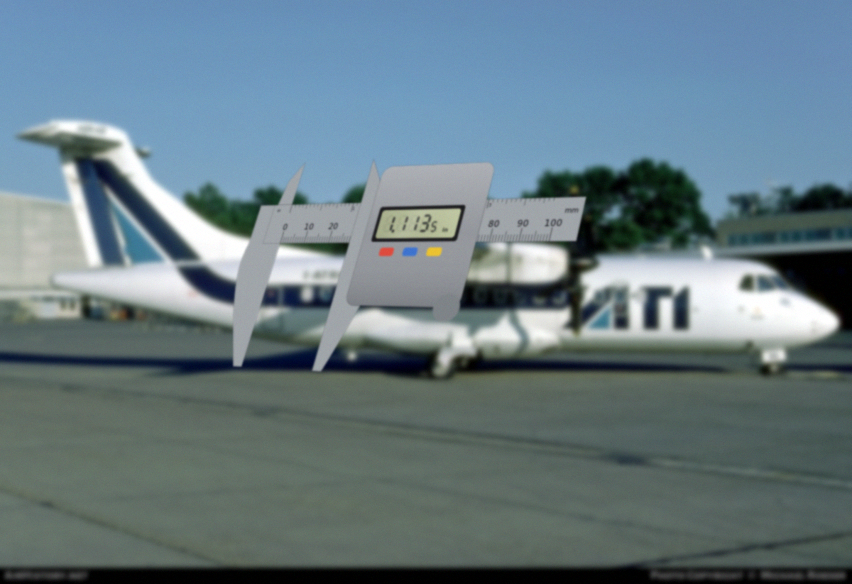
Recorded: 1.1135,in
